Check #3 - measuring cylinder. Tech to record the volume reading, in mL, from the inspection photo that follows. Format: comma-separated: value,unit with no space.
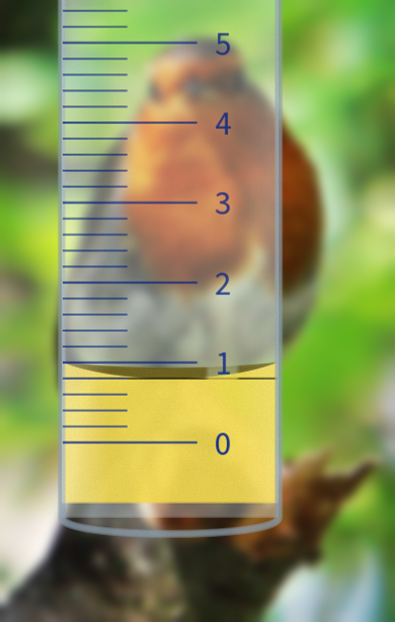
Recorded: 0.8,mL
